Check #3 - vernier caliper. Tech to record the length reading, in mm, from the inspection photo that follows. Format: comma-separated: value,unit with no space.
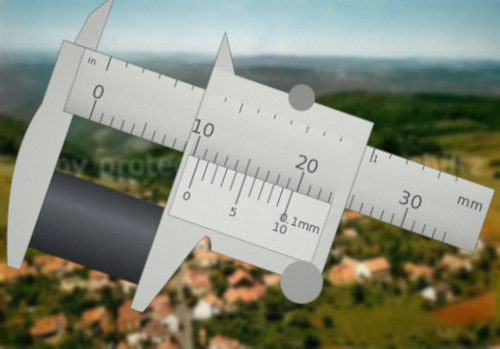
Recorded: 10.6,mm
